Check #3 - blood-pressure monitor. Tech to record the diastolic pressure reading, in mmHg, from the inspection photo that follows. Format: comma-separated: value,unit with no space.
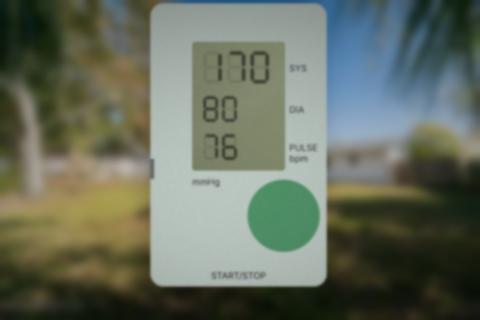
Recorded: 80,mmHg
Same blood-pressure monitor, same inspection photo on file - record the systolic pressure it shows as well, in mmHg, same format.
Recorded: 170,mmHg
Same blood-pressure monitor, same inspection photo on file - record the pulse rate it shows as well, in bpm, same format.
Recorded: 76,bpm
